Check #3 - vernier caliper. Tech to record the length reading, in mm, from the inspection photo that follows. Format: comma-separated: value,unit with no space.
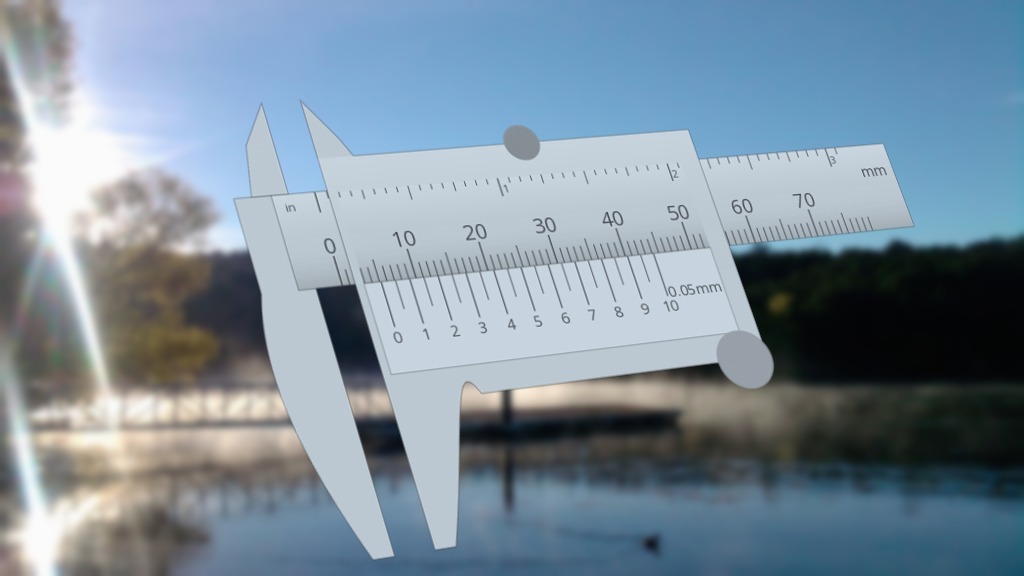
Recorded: 5.2,mm
